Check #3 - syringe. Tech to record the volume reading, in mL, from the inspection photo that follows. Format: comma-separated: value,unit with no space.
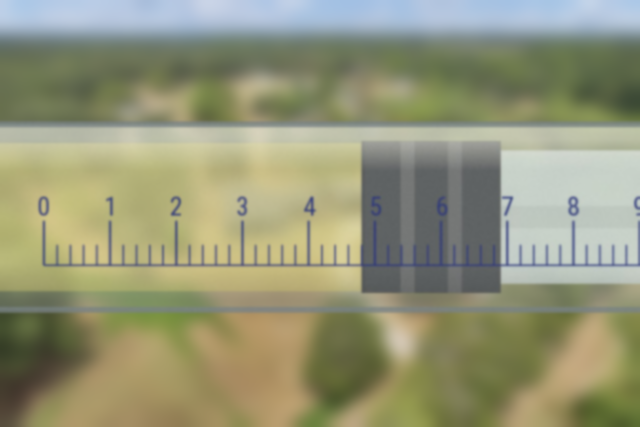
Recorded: 4.8,mL
